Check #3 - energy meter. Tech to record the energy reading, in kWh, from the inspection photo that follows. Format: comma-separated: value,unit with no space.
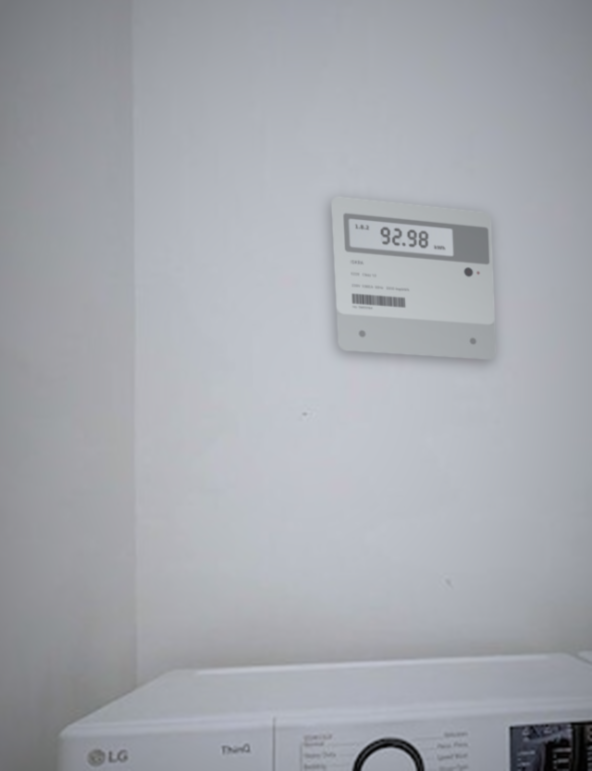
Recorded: 92.98,kWh
